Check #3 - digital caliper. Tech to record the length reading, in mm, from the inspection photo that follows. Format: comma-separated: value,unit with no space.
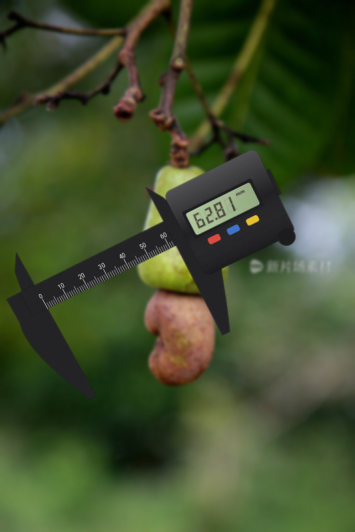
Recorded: 62.81,mm
